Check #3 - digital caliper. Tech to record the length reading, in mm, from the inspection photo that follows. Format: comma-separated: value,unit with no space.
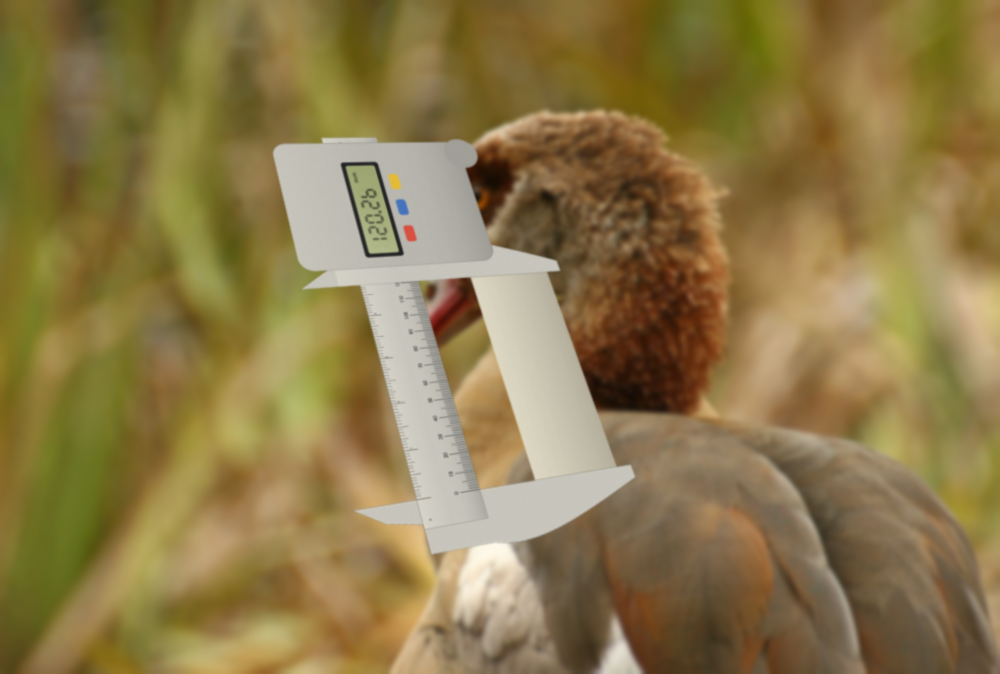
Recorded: 120.26,mm
